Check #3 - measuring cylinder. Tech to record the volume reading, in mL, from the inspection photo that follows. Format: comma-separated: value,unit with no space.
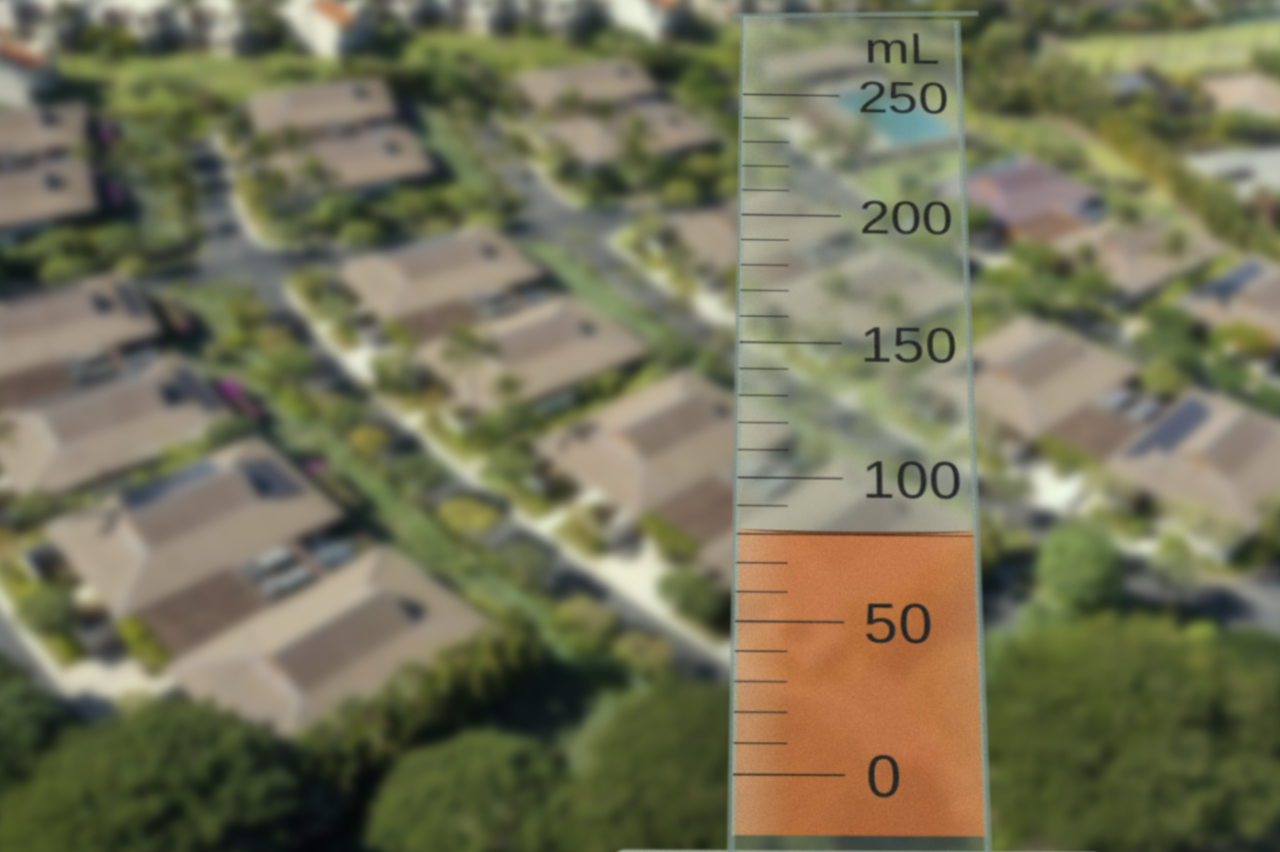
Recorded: 80,mL
